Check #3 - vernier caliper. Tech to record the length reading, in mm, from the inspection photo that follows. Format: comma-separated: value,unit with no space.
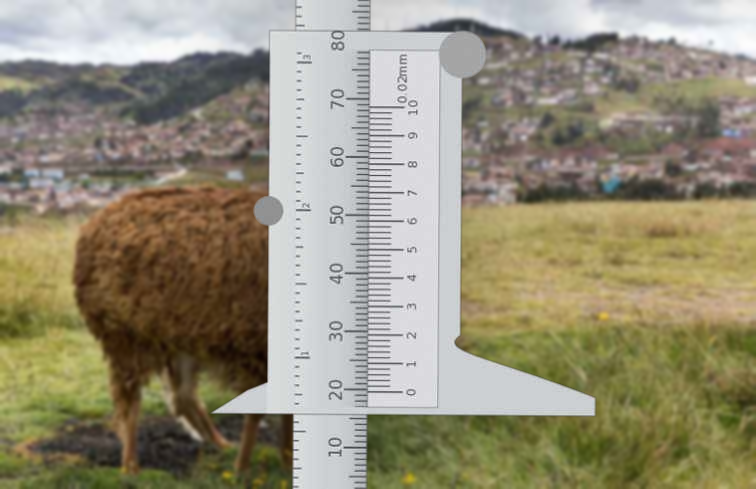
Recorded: 19.6,mm
